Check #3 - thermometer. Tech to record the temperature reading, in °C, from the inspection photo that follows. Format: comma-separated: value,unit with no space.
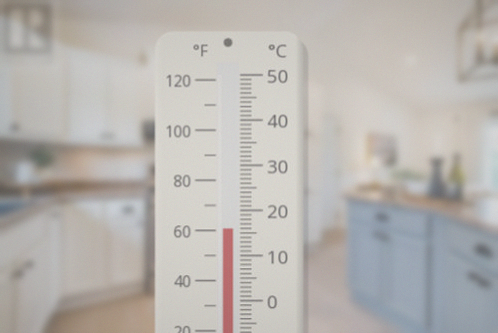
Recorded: 16,°C
